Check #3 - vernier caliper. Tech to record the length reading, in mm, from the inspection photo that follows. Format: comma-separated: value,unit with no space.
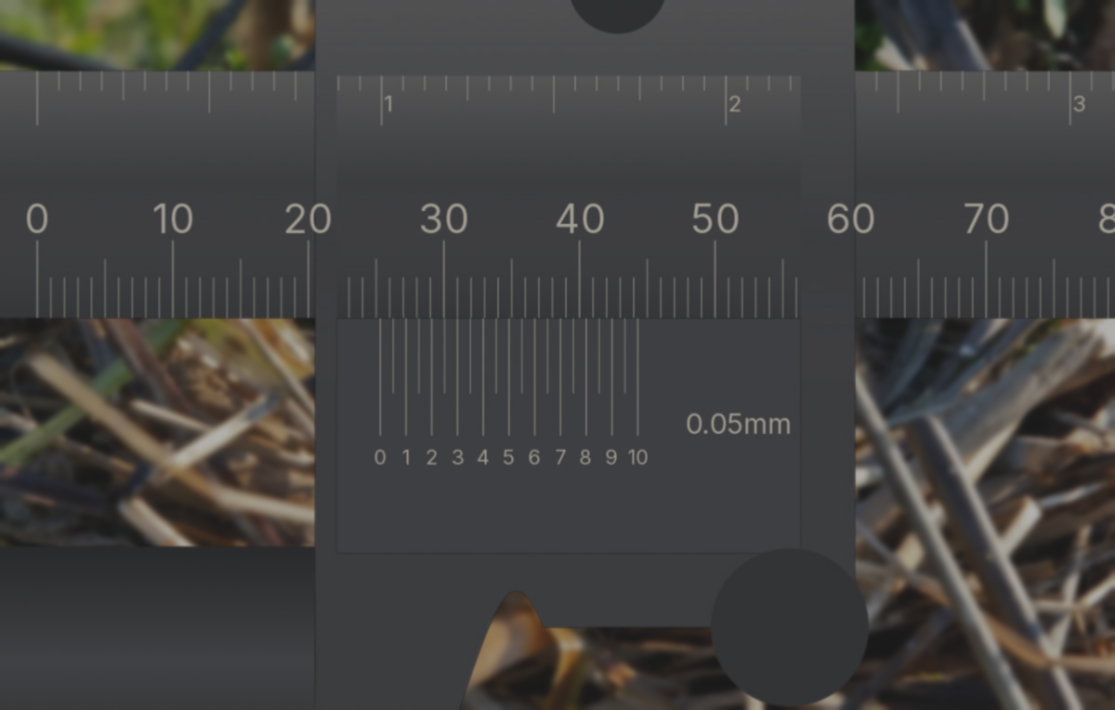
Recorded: 25.3,mm
